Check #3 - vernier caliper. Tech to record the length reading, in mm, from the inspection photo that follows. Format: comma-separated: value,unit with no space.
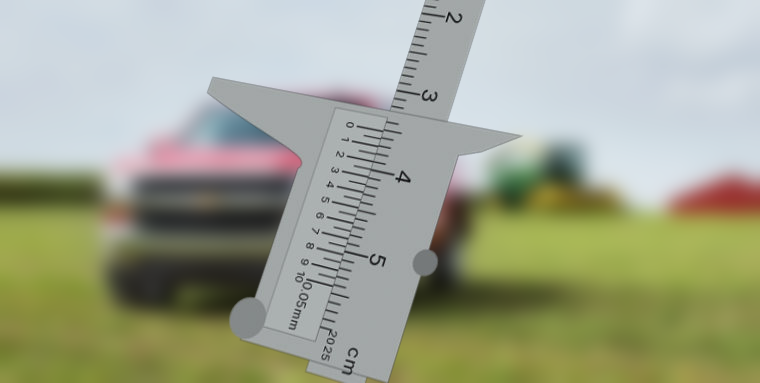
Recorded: 35.2,mm
